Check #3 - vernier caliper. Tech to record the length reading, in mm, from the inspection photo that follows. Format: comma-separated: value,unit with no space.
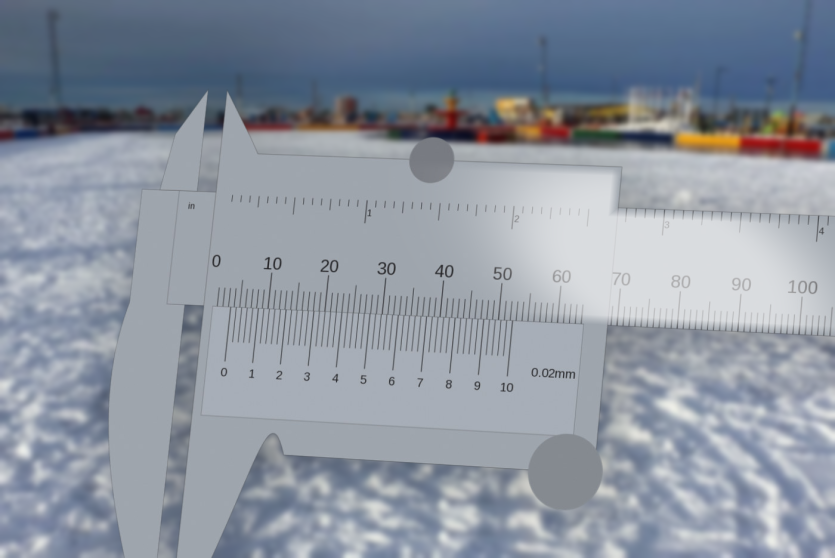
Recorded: 3.4,mm
